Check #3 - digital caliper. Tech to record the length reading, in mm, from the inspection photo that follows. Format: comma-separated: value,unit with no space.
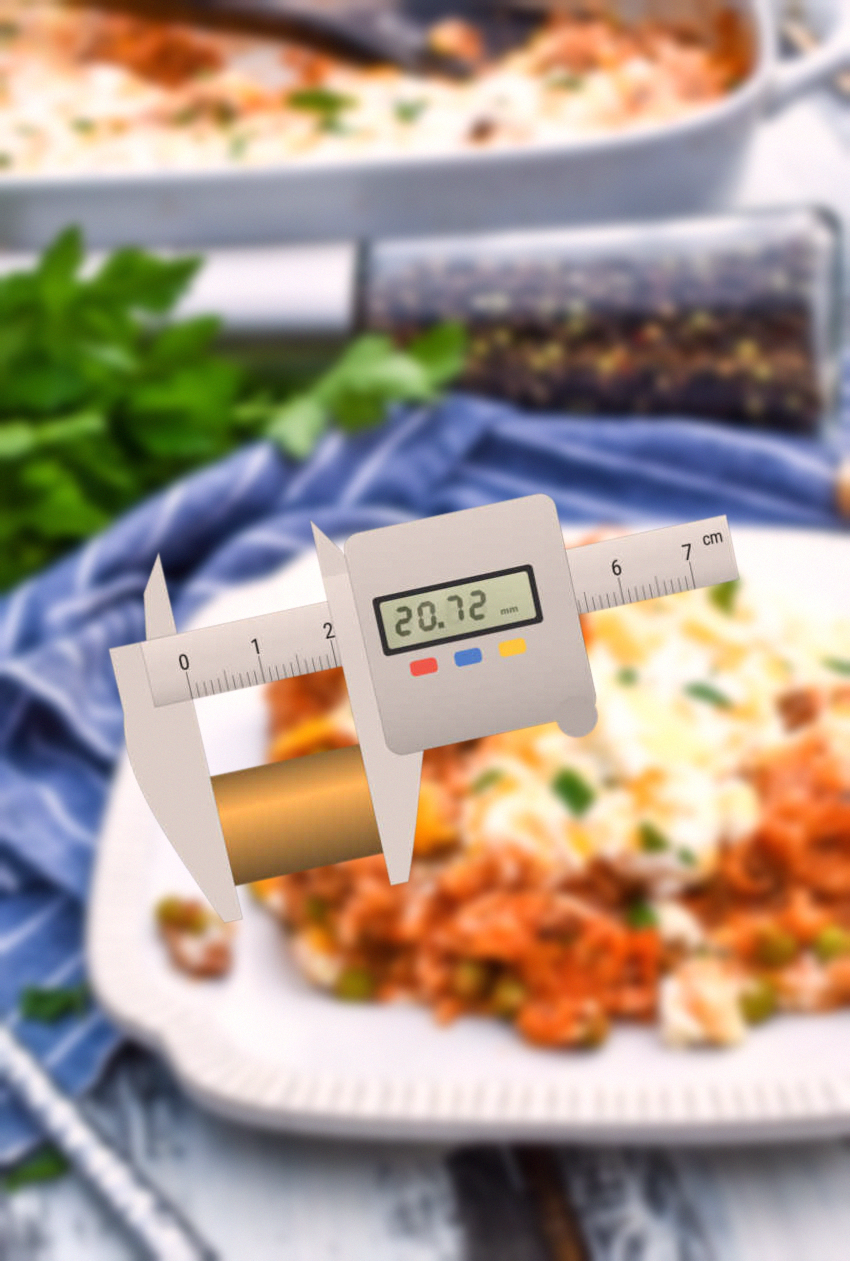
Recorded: 20.72,mm
